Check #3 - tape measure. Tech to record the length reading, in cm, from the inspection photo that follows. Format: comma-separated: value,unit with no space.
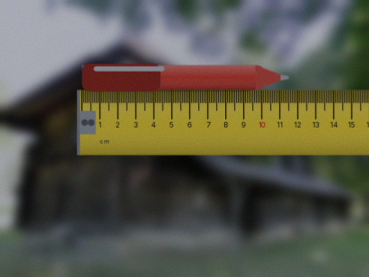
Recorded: 11.5,cm
